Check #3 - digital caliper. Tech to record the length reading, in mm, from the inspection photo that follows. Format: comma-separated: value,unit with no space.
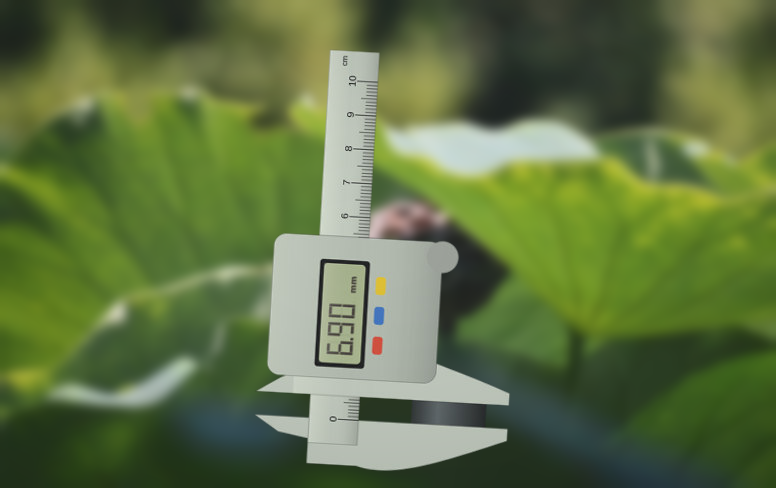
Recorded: 6.90,mm
